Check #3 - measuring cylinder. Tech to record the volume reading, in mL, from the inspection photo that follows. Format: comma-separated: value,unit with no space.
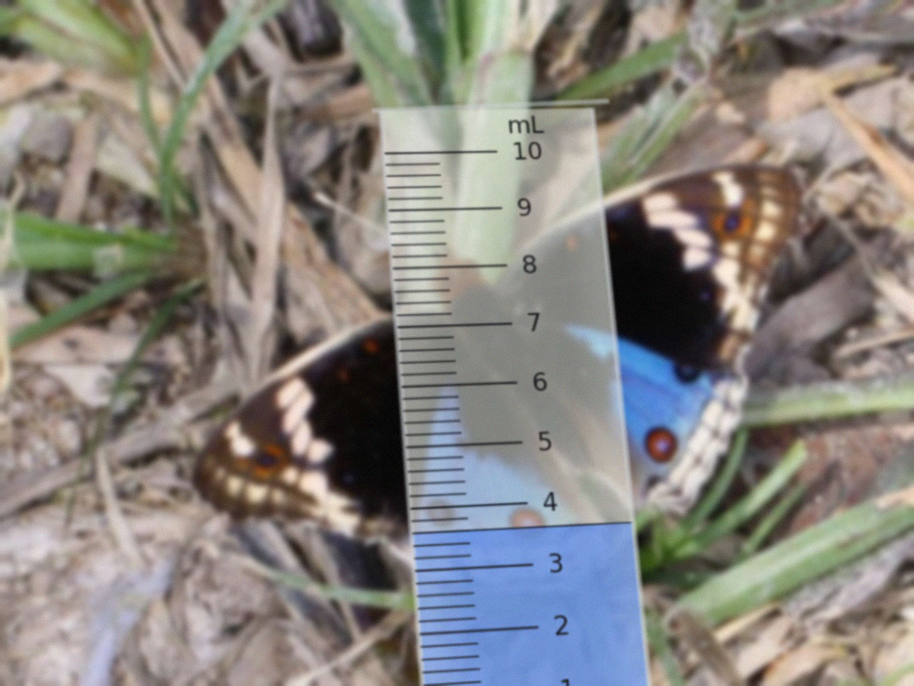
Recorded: 3.6,mL
